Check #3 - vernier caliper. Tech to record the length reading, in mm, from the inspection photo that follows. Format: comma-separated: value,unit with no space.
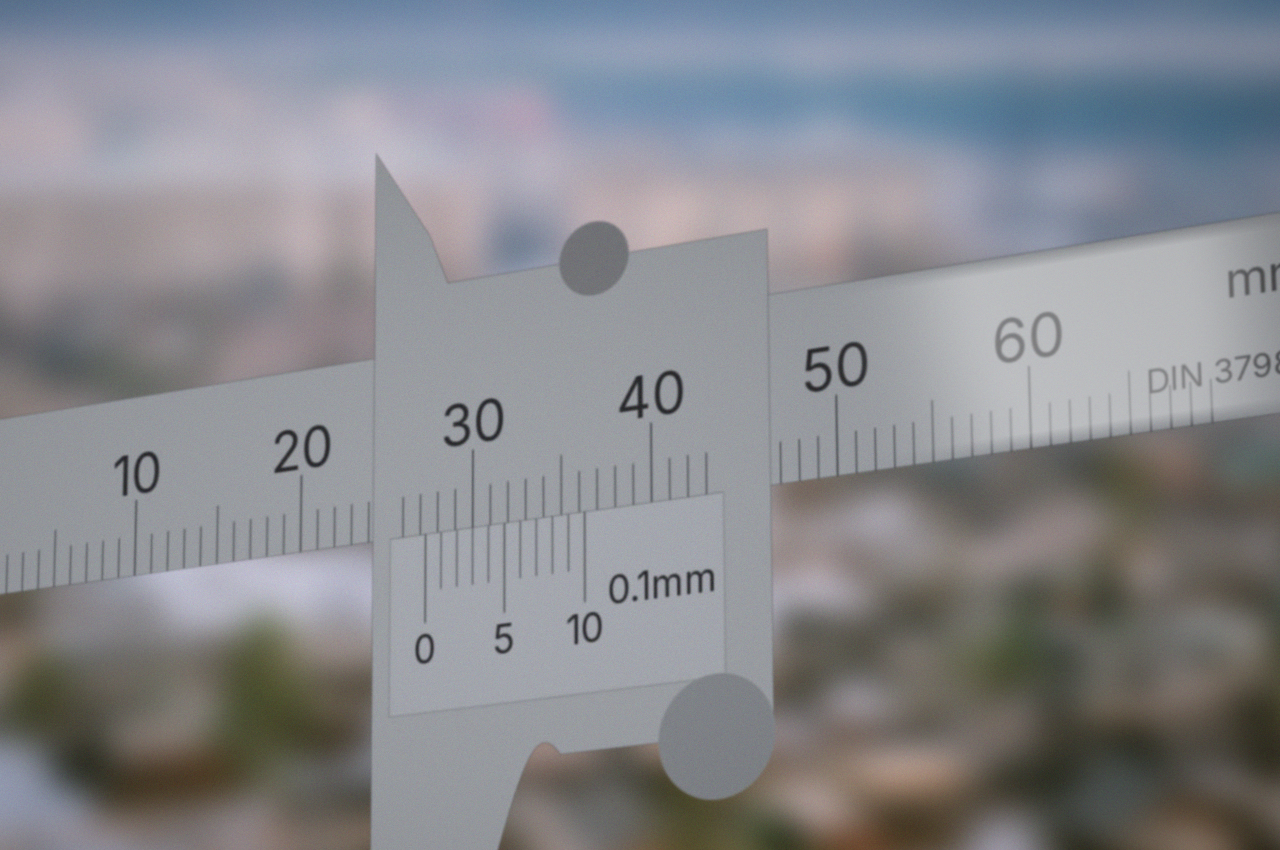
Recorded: 27.3,mm
